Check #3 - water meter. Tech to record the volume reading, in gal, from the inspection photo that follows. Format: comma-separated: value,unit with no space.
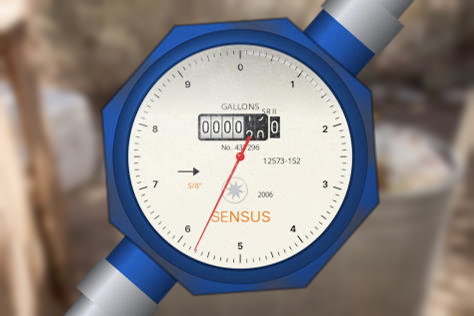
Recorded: 195.7,gal
